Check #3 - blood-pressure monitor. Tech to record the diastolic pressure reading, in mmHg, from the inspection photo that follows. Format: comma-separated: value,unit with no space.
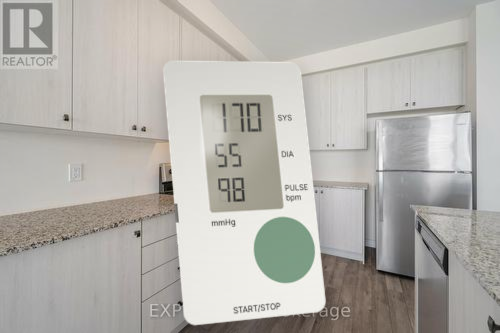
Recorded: 55,mmHg
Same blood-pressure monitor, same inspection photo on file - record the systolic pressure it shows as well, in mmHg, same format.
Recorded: 170,mmHg
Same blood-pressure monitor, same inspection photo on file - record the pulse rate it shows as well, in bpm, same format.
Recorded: 98,bpm
